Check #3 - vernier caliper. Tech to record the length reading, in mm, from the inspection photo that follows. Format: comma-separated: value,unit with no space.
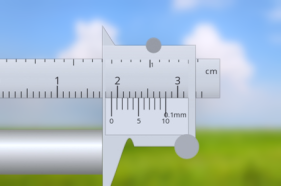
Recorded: 19.0,mm
